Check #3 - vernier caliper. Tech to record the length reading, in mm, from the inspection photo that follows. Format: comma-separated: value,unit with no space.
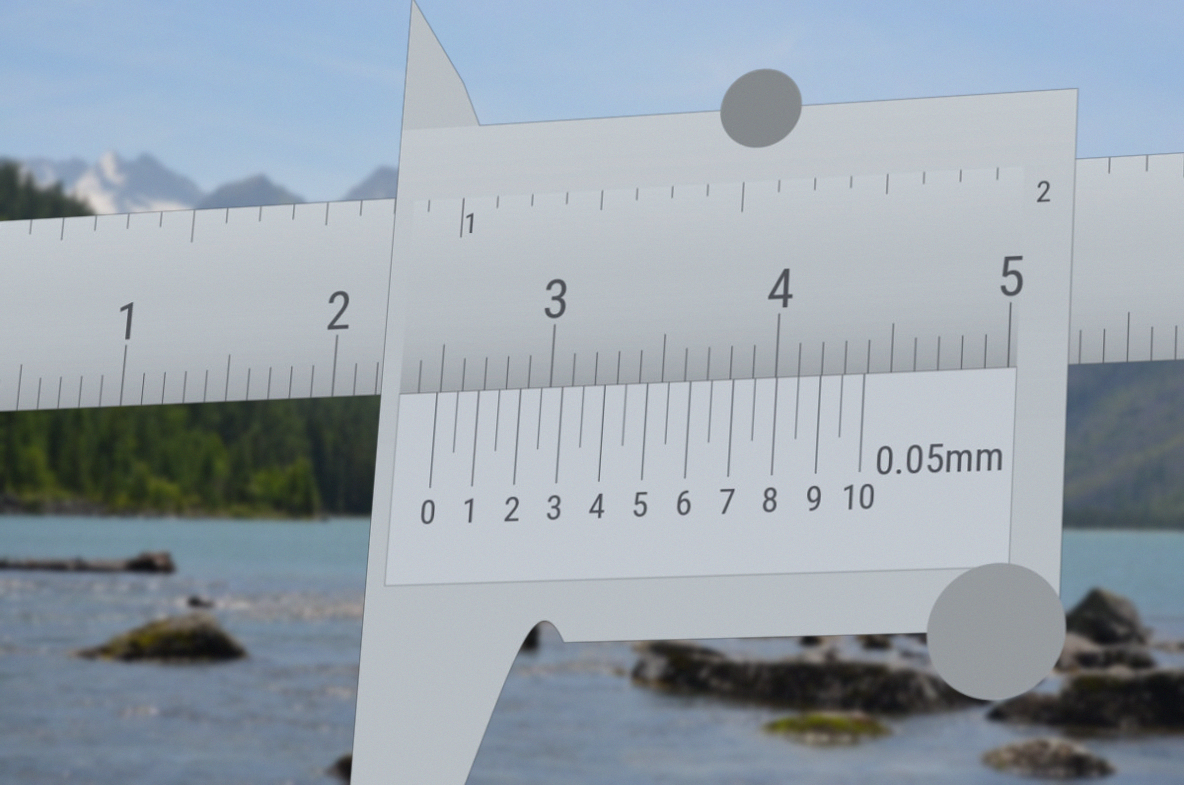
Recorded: 24.85,mm
